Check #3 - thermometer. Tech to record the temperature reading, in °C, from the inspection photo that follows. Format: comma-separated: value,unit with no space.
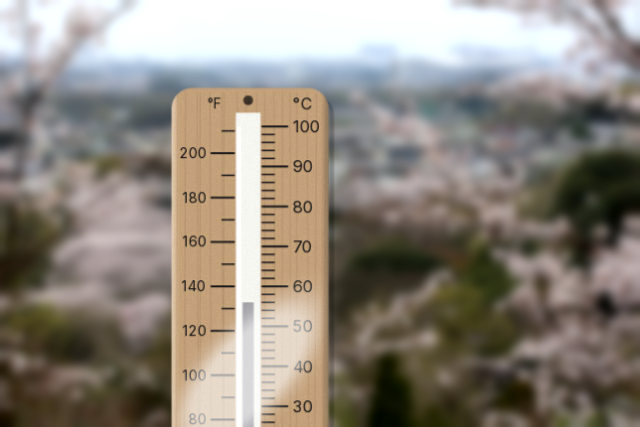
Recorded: 56,°C
